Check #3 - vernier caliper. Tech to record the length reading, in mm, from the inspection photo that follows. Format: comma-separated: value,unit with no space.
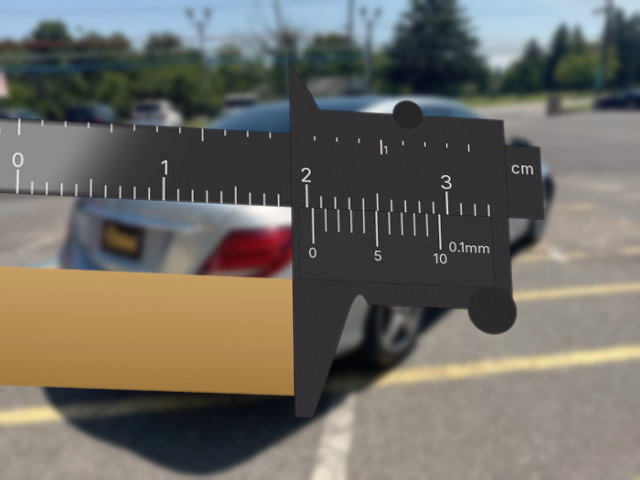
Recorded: 20.4,mm
